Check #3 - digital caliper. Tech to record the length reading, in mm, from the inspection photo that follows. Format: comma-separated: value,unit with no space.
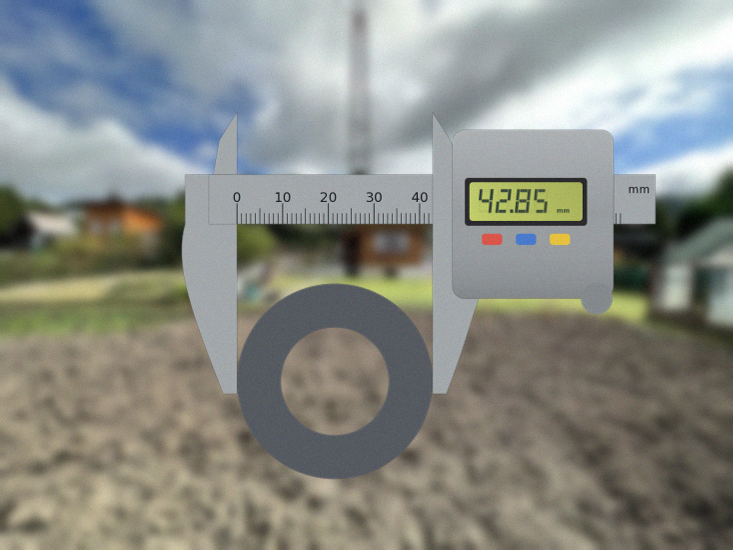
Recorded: 42.85,mm
